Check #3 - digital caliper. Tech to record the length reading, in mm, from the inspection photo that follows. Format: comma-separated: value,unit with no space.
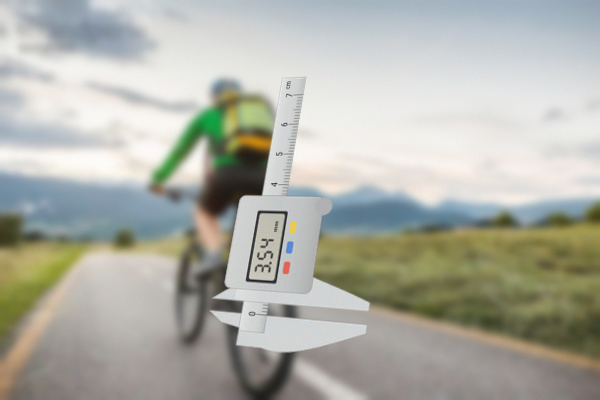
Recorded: 3.54,mm
